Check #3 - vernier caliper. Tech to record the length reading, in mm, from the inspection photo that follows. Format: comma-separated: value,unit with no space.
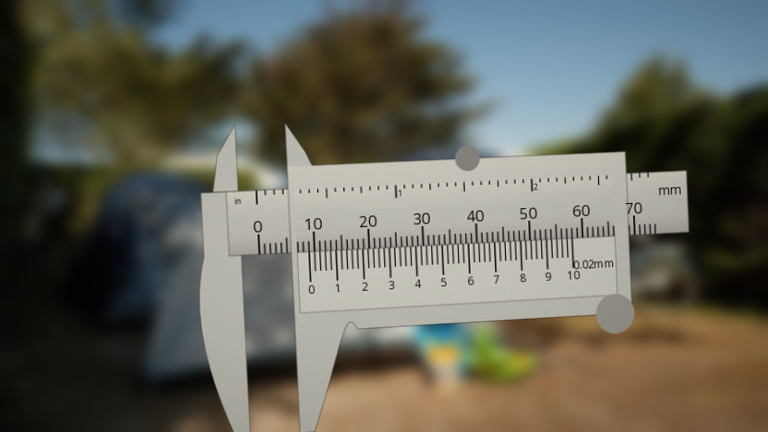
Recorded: 9.0,mm
